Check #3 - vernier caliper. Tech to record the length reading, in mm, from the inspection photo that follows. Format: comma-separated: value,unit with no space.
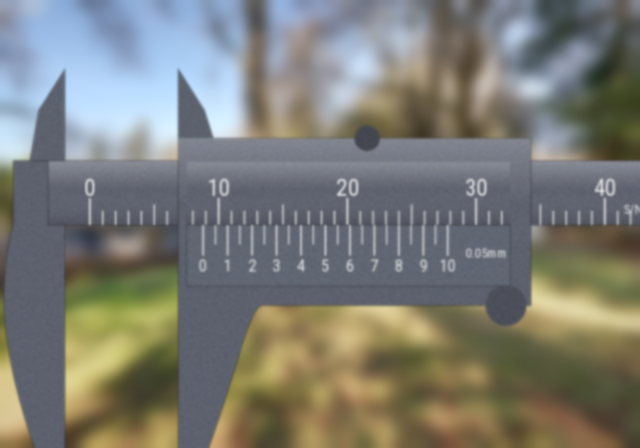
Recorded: 8.8,mm
